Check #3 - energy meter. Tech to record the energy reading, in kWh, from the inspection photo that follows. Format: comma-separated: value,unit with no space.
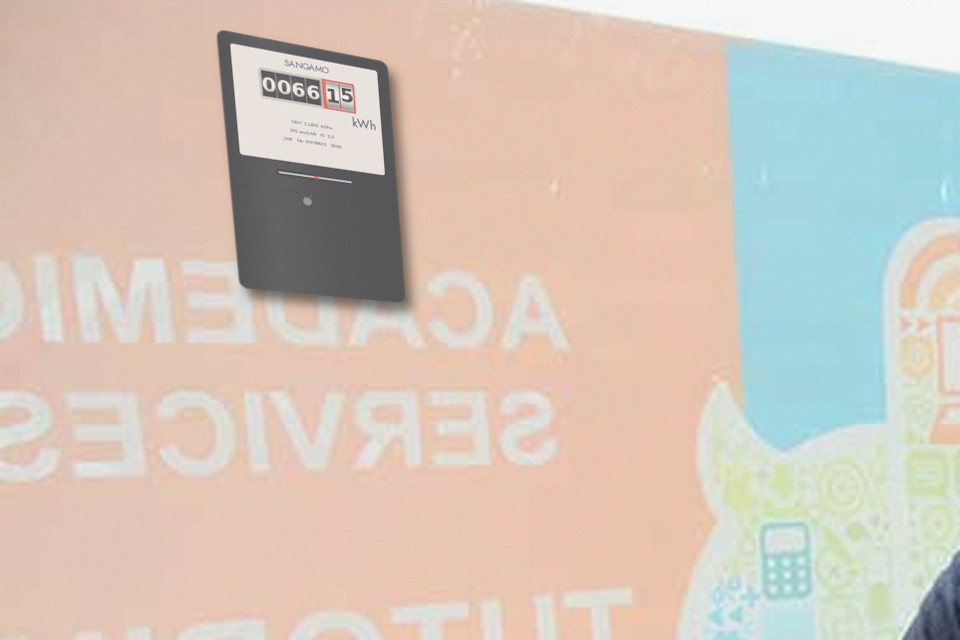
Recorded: 66.15,kWh
